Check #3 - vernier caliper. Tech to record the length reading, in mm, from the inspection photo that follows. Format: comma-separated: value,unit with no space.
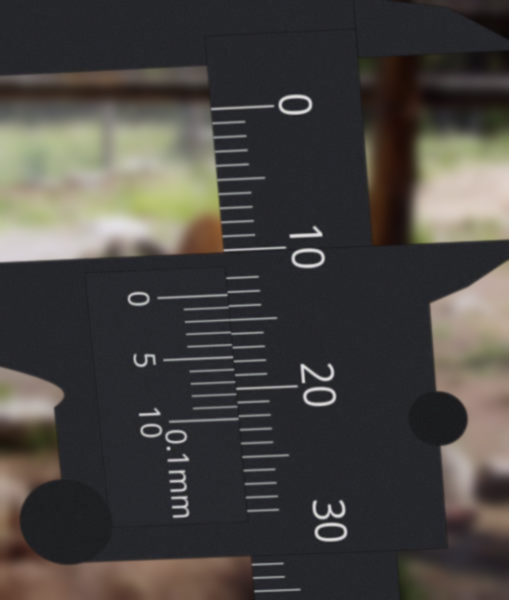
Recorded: 13.2,mm
